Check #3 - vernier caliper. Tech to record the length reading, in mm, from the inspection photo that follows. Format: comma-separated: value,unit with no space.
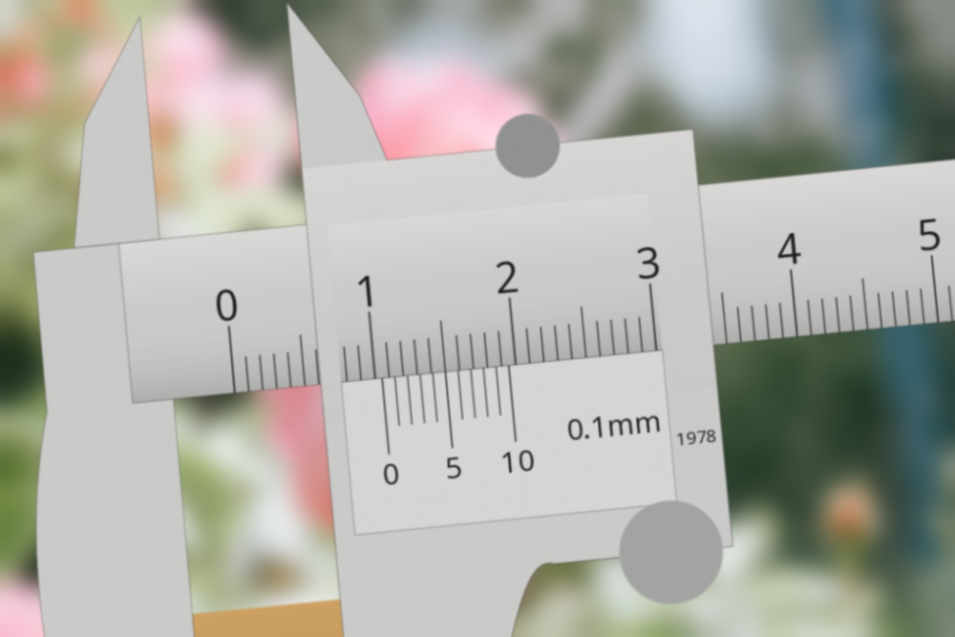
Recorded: 10.5,mm
